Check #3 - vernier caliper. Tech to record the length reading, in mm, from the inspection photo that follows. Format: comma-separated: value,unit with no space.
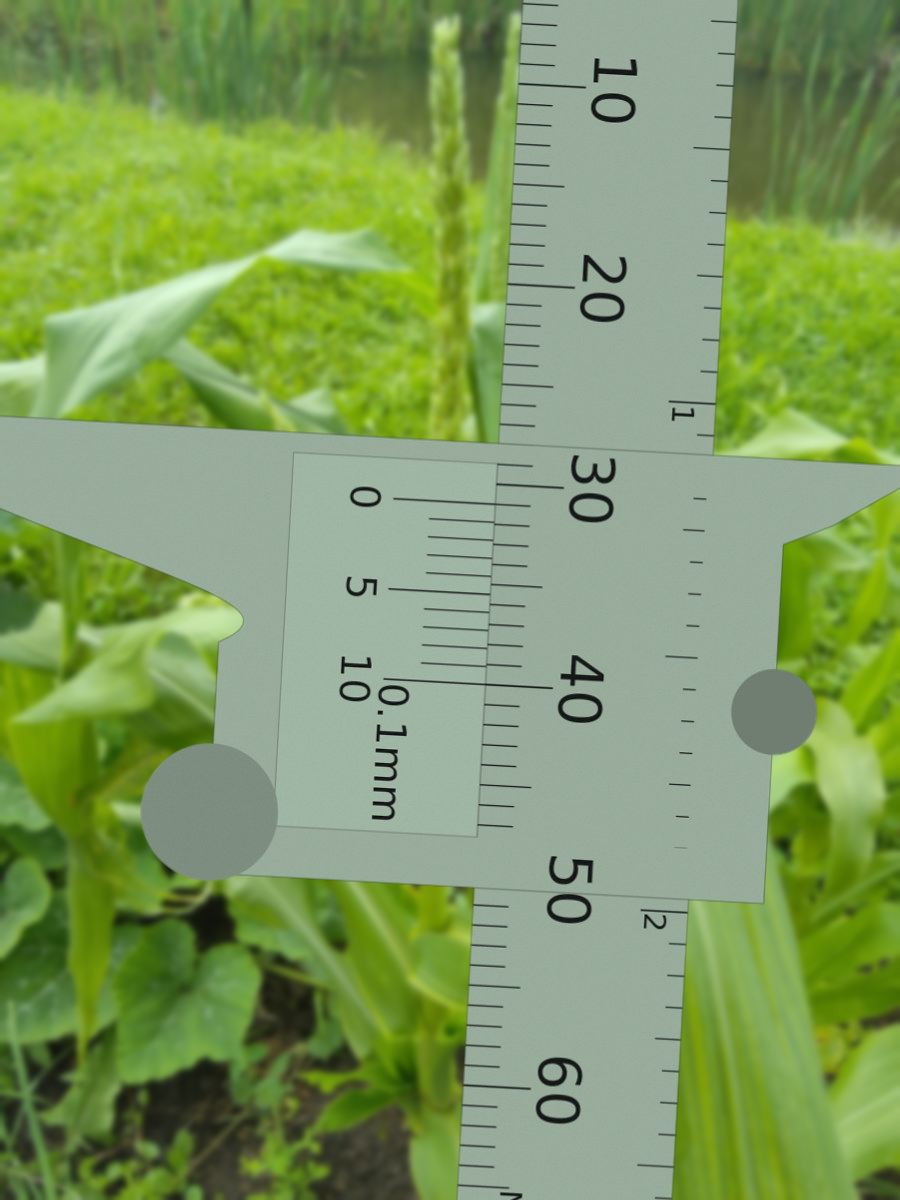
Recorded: 31.0,mm
